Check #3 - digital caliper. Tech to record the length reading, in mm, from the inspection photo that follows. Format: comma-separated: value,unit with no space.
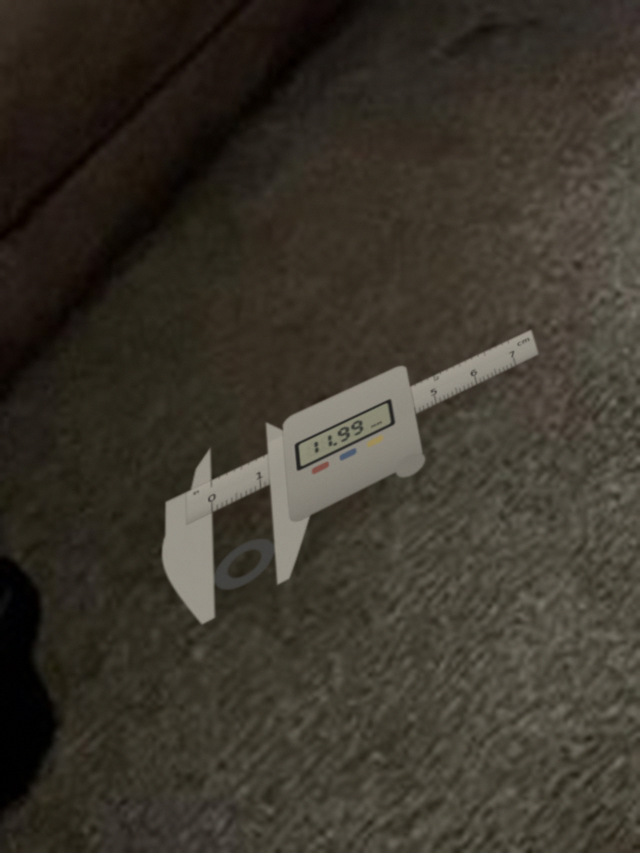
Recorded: 11.99,mm
